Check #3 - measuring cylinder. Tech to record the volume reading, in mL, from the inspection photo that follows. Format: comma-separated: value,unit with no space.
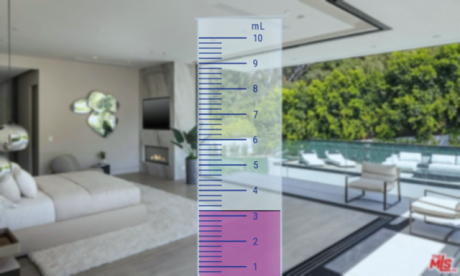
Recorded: 3.2,mL
